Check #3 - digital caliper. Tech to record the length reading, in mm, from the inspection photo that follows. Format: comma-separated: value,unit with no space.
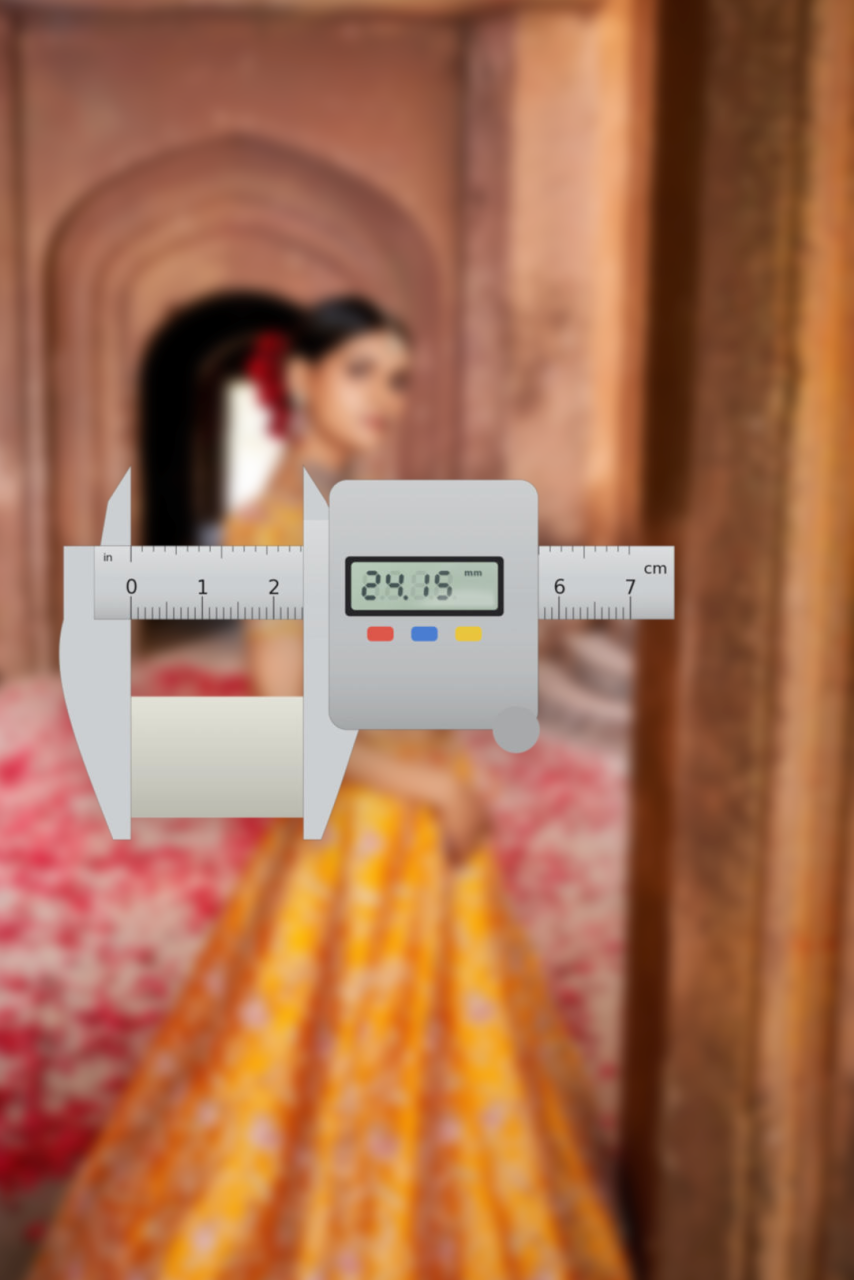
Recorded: 24.15,mm
